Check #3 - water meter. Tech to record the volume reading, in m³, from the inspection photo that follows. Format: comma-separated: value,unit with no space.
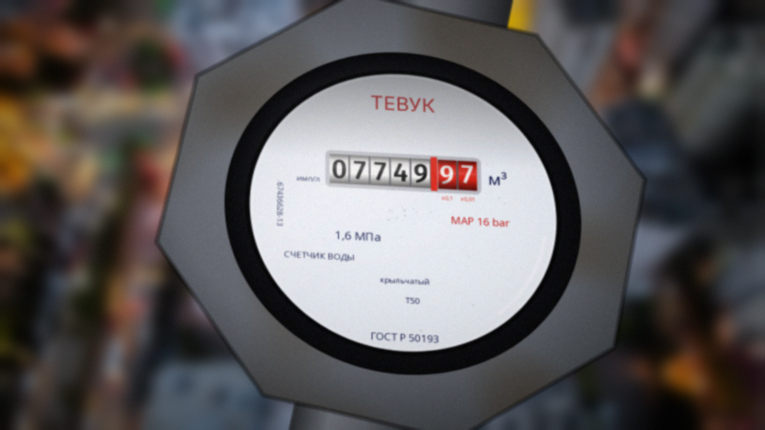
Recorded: 7749.97,m³
